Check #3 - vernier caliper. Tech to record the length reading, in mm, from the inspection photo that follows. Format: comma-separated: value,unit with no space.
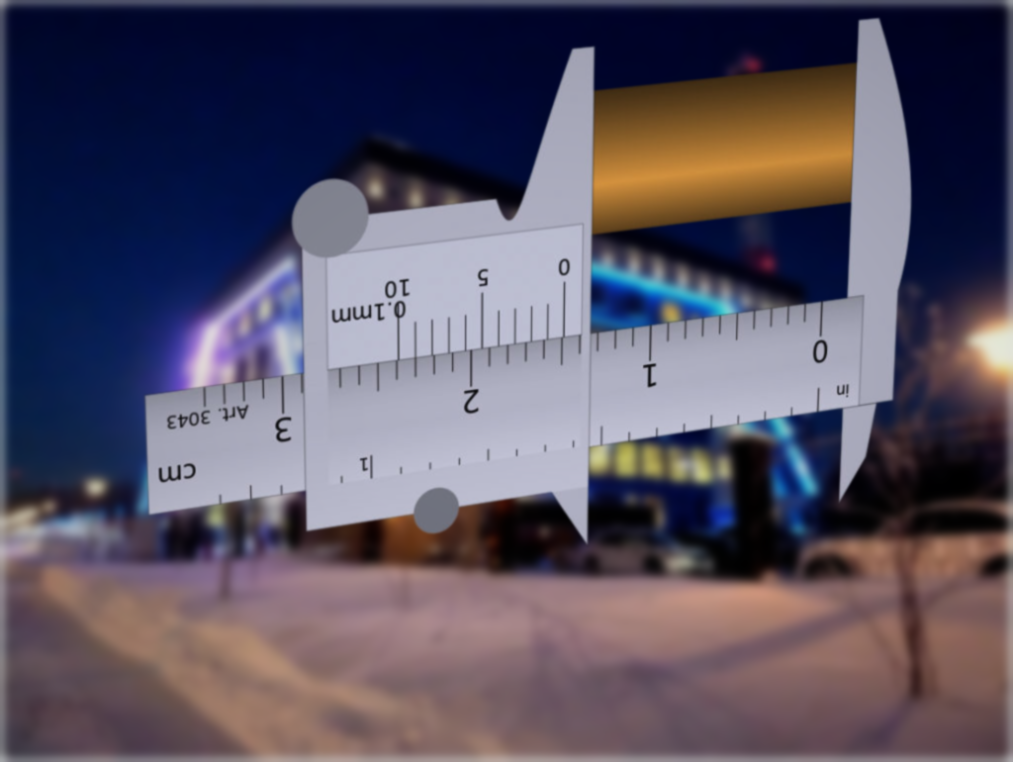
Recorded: 14.9,mm
